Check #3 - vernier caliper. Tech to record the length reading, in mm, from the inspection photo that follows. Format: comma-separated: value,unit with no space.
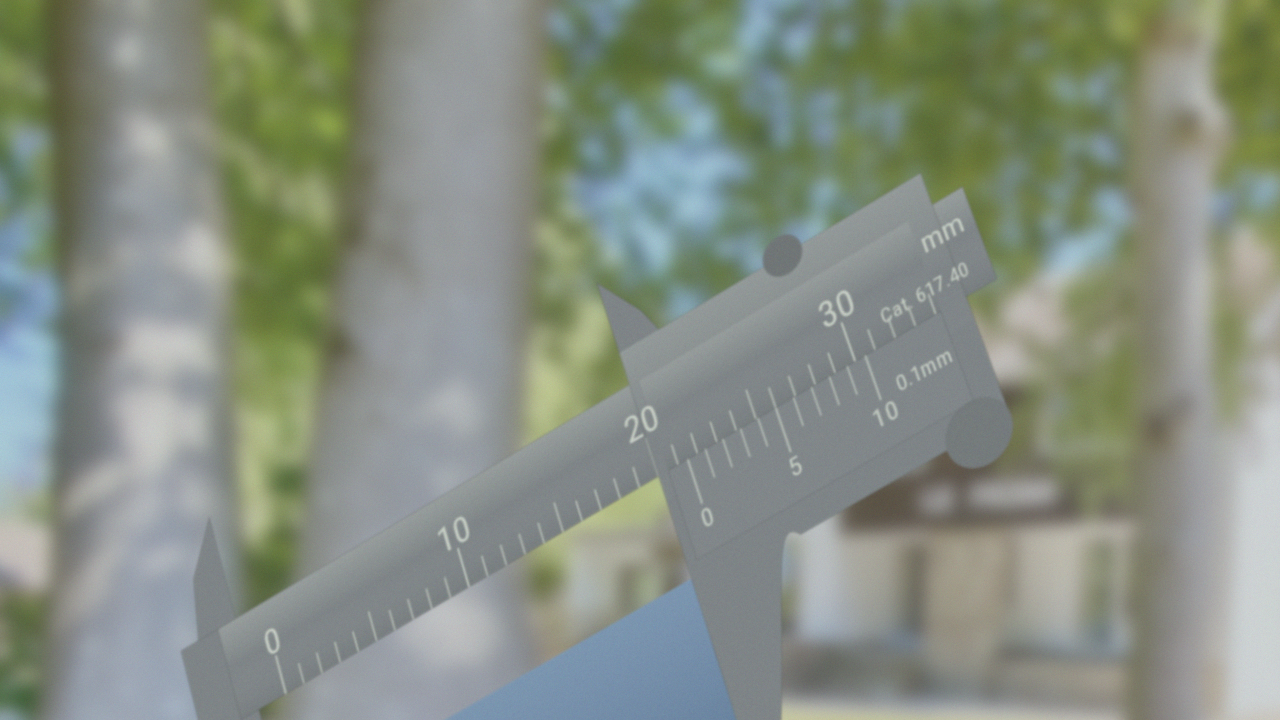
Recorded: 21.5,mm
